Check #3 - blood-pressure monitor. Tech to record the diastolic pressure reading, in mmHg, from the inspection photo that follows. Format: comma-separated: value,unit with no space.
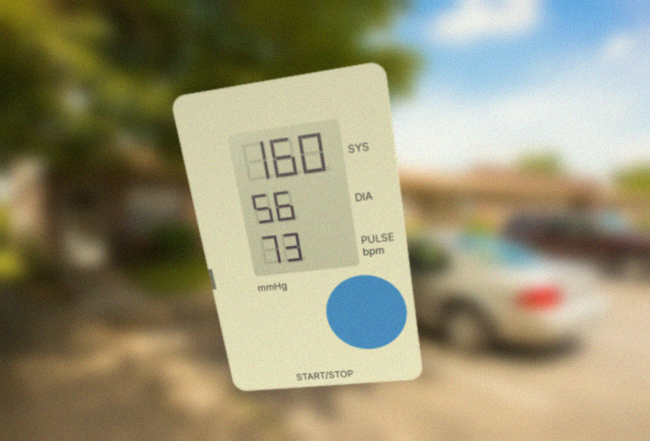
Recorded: 56,mmHg
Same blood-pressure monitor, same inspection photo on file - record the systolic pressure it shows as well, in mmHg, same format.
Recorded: 160,mmHg
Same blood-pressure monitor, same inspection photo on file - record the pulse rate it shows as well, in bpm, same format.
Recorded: 73,bpm
